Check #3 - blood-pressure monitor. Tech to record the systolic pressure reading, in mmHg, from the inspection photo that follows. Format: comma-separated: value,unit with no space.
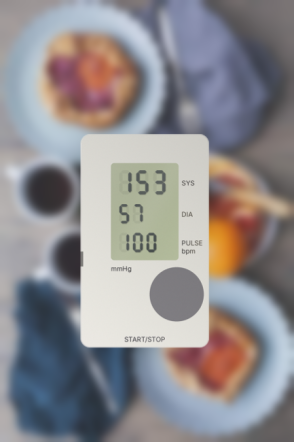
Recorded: 153,mmHg
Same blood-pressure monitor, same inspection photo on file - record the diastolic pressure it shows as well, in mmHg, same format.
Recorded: 57,mmHg
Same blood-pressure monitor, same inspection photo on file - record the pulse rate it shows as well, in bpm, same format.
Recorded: 100,bpm
